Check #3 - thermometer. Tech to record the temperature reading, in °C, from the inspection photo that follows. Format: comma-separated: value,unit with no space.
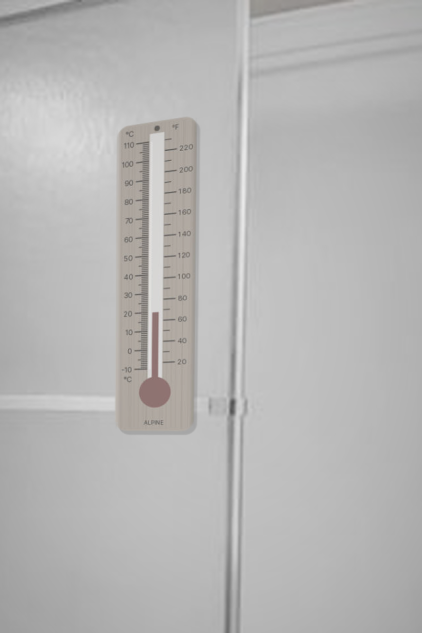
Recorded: 20,°C
